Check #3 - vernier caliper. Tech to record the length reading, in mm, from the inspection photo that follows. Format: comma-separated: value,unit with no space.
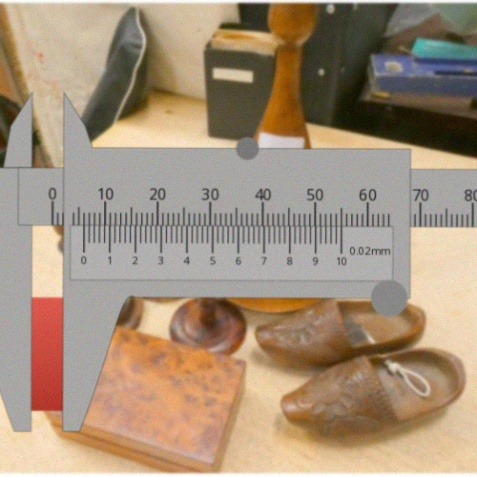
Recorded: 6.0,mm
